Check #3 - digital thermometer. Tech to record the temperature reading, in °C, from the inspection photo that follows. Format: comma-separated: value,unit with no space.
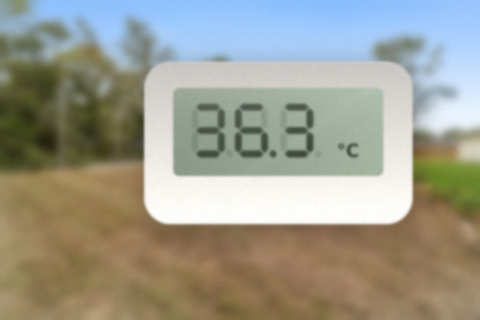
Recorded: 36.3,°C
